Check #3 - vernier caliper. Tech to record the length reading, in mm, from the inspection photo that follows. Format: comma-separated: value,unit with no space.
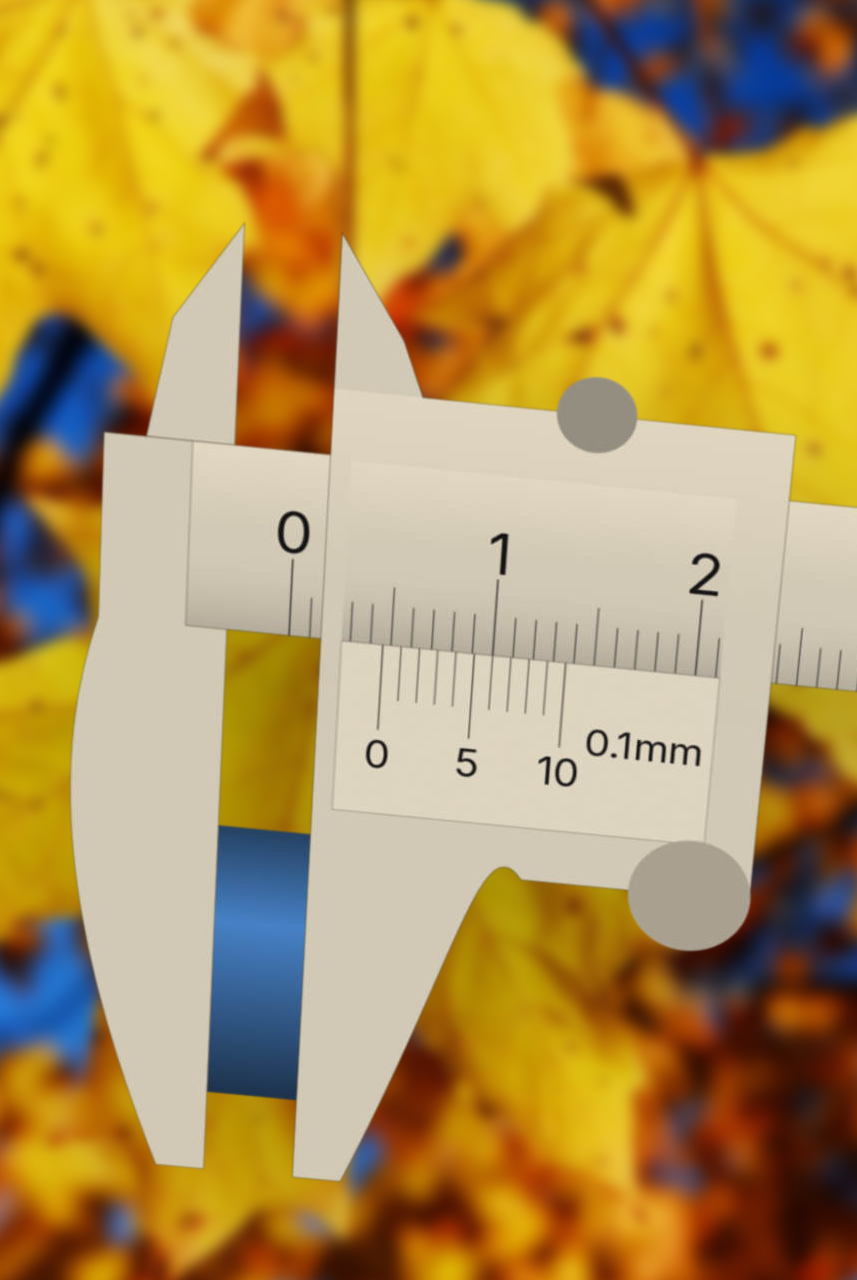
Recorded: 4.6,mm
